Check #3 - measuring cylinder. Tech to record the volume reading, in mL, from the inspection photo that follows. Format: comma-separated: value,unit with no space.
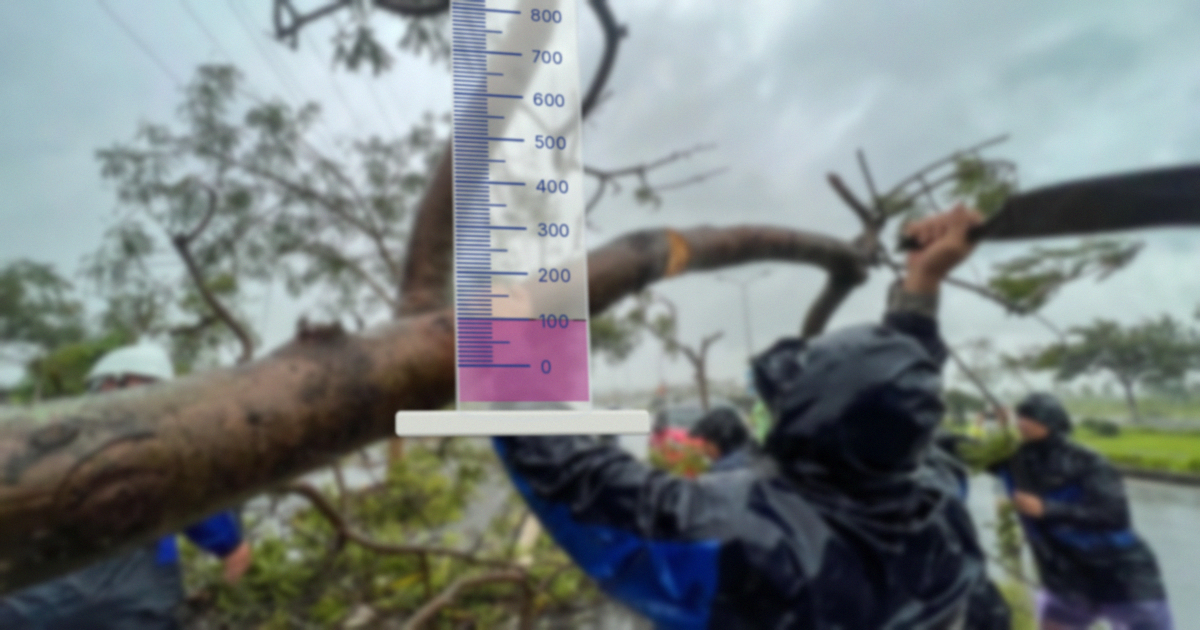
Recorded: 100,mL
